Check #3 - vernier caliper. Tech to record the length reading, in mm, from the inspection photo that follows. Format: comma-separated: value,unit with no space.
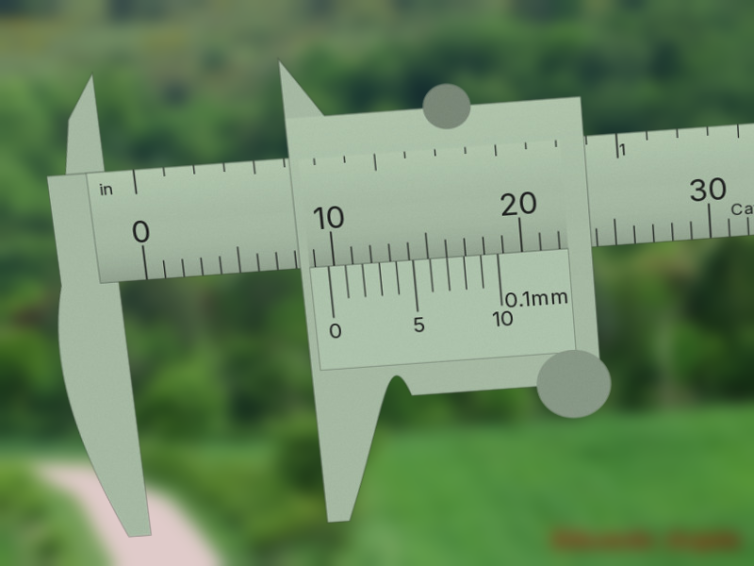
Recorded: 9.7,mm
